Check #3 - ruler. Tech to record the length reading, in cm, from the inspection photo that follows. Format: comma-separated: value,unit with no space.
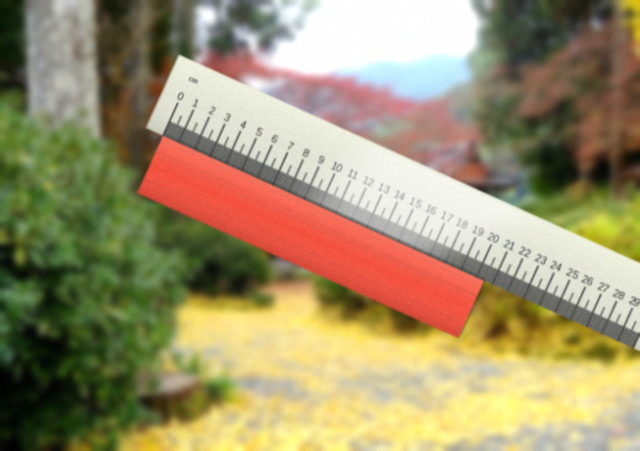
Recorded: 20.5,cm
